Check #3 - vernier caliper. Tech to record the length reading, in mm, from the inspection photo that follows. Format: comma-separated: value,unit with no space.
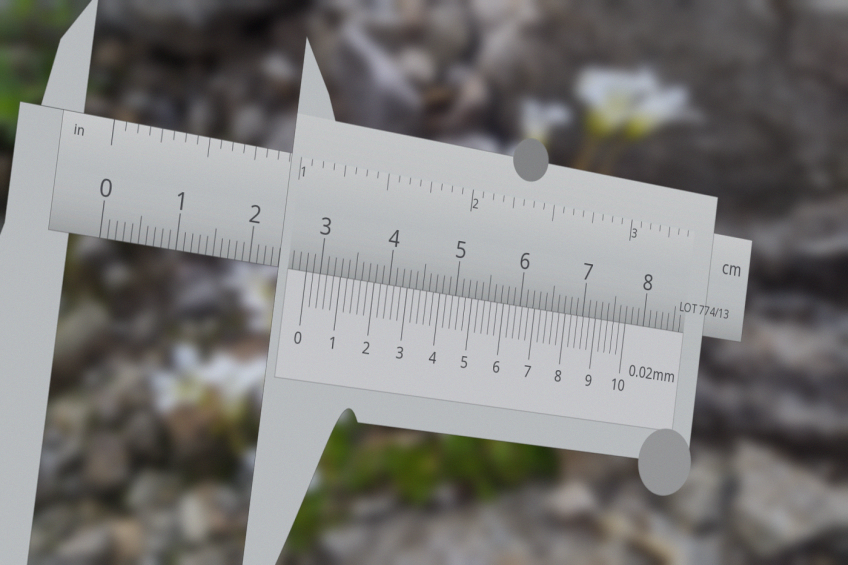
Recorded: 28.0,mm
